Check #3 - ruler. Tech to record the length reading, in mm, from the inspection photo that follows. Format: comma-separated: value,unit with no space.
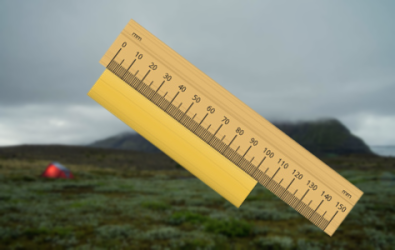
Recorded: 105,mm
